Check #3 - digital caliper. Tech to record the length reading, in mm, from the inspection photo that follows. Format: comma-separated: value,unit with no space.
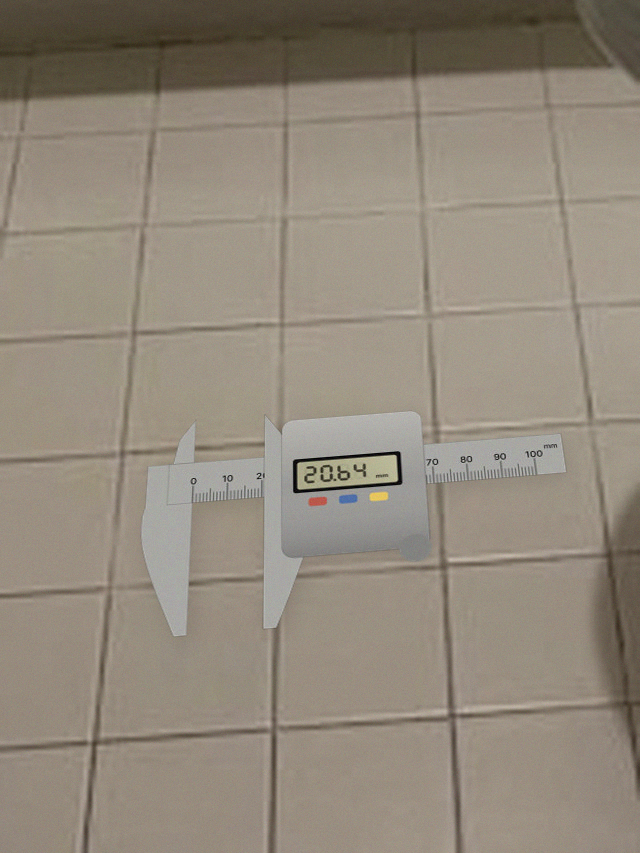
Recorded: 20.64,mm
